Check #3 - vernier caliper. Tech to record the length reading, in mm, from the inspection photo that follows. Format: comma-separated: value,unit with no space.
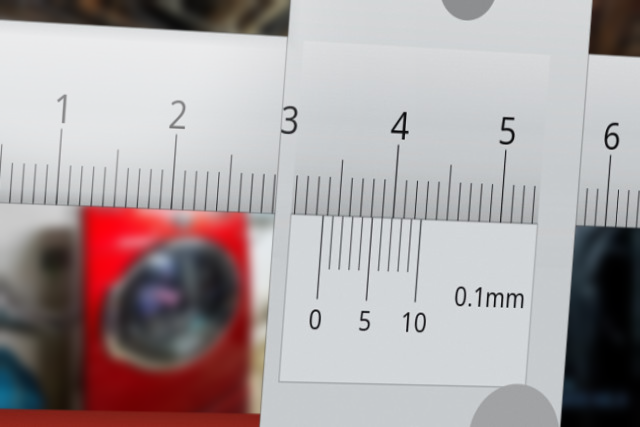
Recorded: 33.6,mm
